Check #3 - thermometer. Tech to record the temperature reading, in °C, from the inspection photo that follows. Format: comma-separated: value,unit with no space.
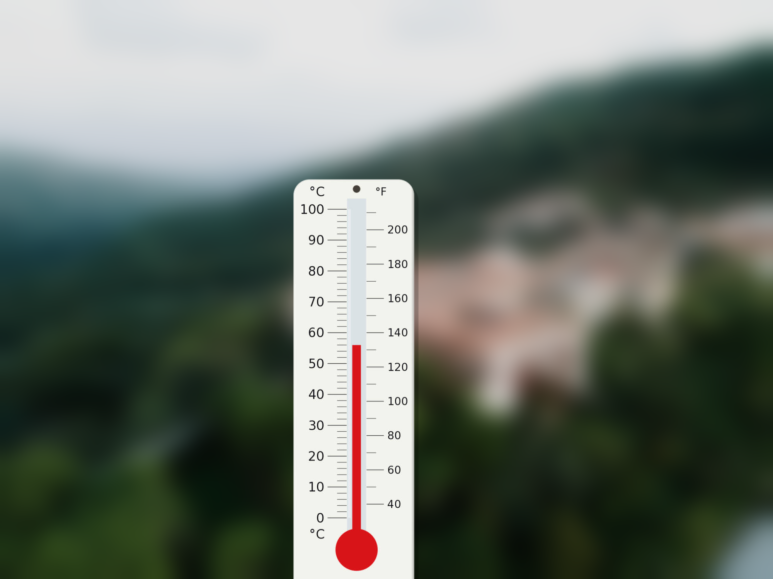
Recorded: 56,°C
